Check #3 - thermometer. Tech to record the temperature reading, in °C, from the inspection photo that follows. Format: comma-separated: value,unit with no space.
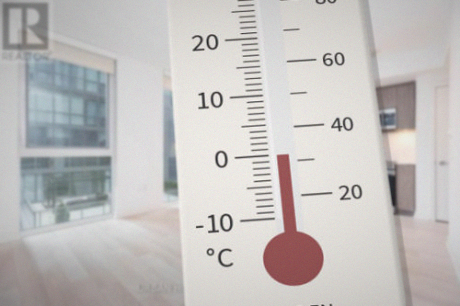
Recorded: 0,°C
